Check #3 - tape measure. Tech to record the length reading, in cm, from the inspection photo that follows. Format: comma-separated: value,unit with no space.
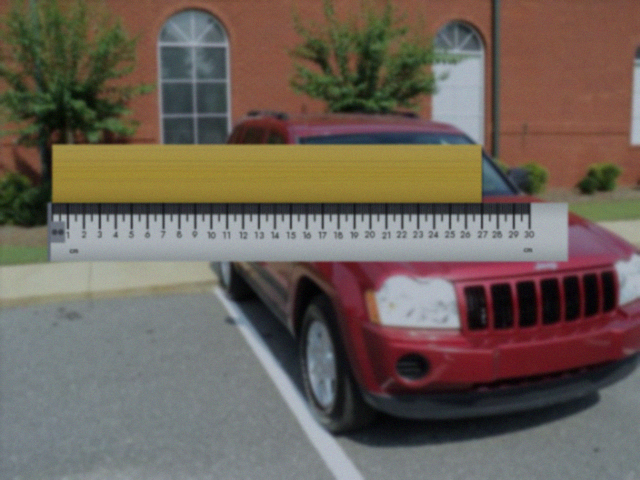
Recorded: 27,cm
